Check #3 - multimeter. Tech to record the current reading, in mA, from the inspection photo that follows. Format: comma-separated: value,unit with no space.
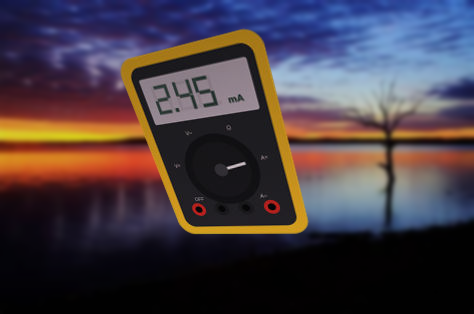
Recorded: 2.45,mA
